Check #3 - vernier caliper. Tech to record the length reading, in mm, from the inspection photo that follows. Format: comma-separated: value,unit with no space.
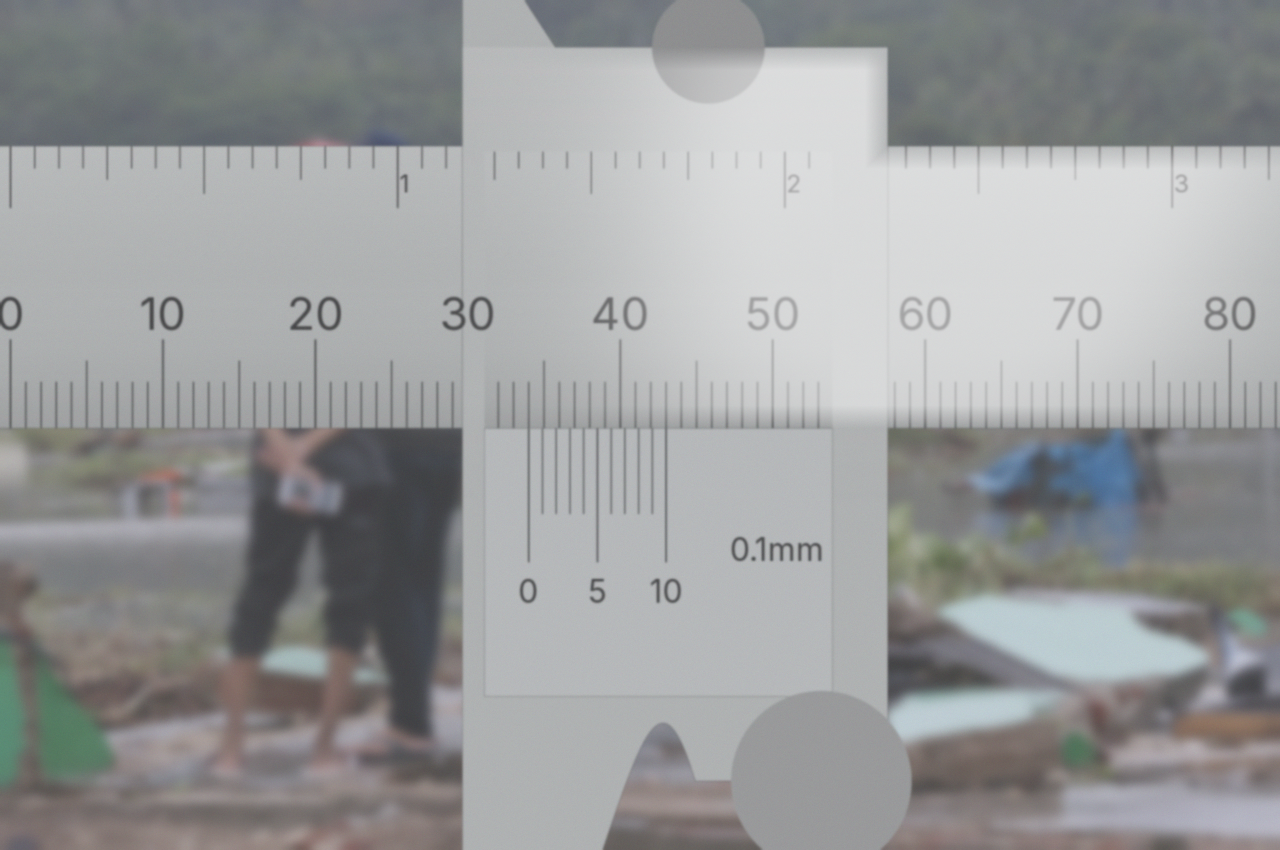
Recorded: 34.0,mm
